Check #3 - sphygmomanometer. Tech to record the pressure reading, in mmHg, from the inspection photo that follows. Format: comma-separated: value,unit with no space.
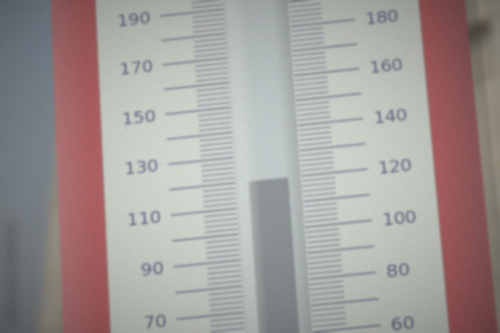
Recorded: 120,mmHg
